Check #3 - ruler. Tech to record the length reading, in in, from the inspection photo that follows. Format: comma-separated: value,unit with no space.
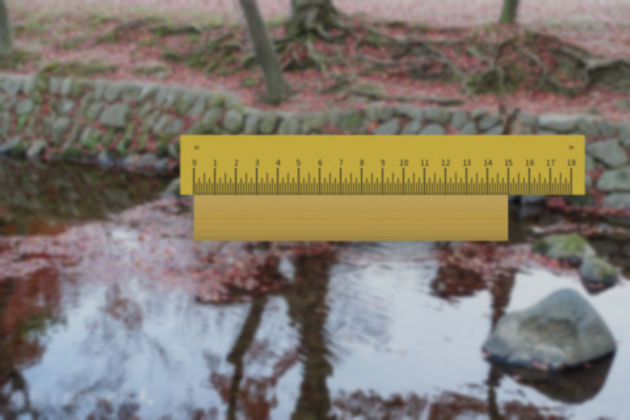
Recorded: 15,in
